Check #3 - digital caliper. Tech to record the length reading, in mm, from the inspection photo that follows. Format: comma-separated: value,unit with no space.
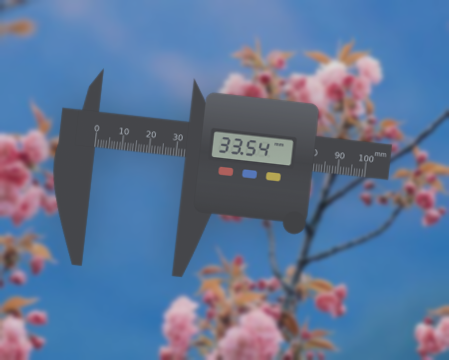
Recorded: 33.54,mm
